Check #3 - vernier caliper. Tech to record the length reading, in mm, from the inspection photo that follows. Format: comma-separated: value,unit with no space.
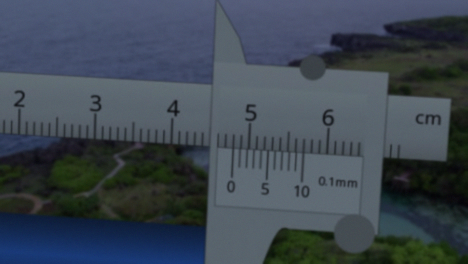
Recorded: 48.0,mm
